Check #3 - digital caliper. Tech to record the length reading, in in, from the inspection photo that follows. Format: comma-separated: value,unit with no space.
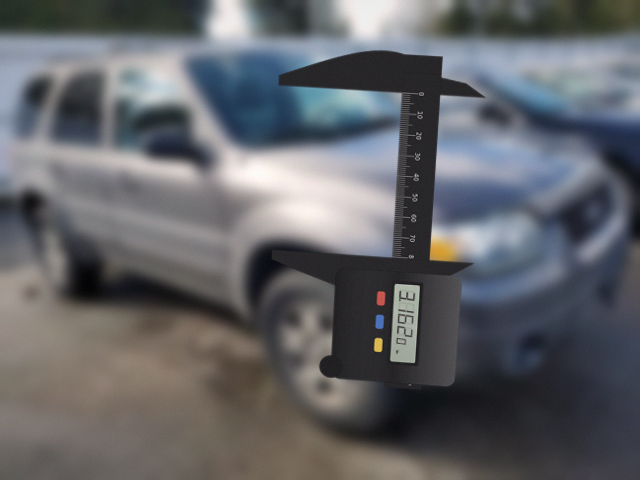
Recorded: 3.1620,in
